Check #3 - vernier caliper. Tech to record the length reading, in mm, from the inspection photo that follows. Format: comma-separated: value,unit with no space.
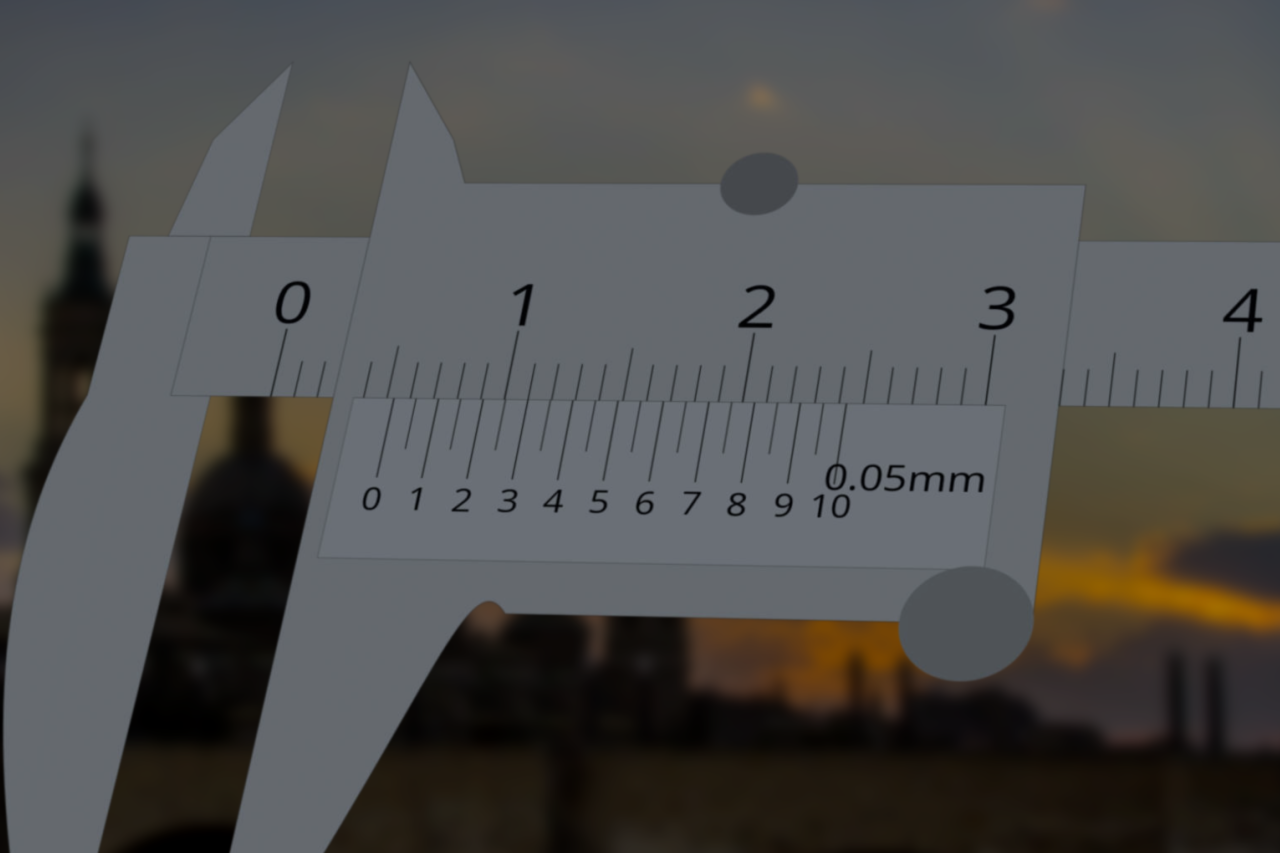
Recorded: 5.3,mm
